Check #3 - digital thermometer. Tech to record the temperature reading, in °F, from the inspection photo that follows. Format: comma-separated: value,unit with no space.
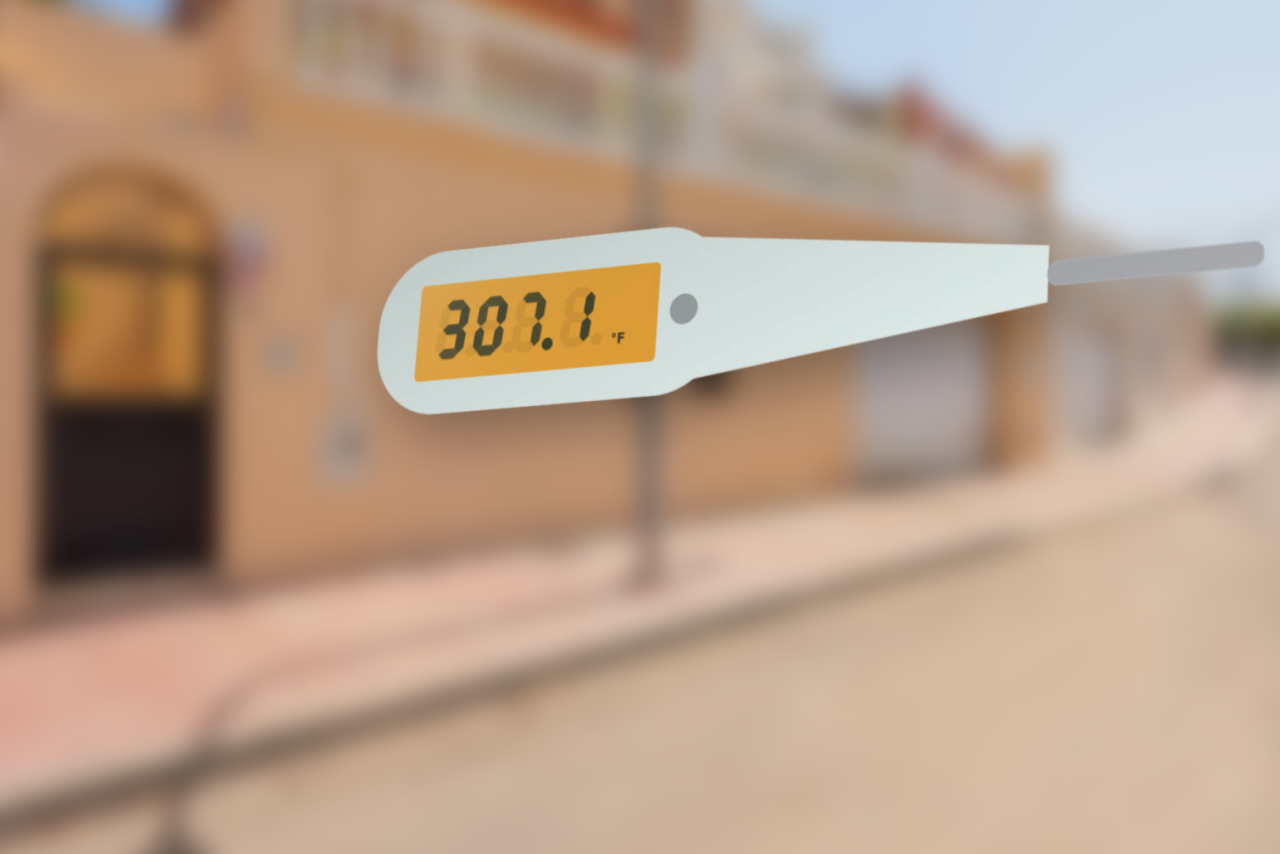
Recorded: 307.1,°F
